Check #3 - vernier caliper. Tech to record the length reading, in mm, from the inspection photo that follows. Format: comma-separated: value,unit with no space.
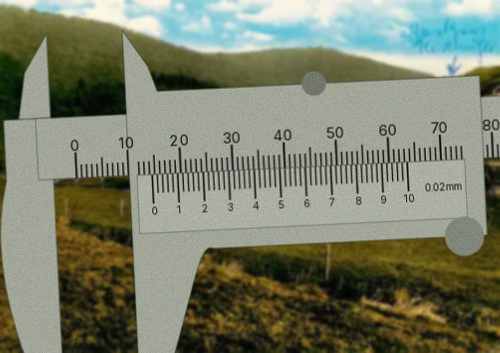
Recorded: 14.5,mm
